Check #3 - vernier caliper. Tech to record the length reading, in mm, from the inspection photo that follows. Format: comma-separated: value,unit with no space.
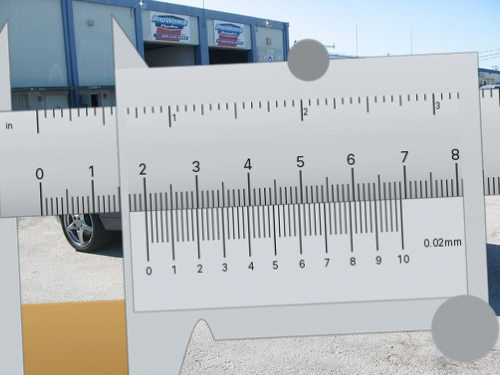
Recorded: 20.0,mm
